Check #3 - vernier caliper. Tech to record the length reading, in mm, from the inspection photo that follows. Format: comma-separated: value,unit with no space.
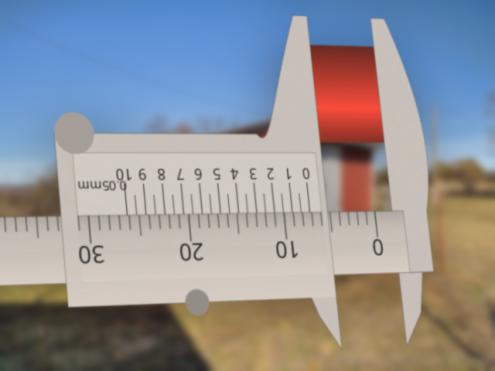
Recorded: 7.2,mm
